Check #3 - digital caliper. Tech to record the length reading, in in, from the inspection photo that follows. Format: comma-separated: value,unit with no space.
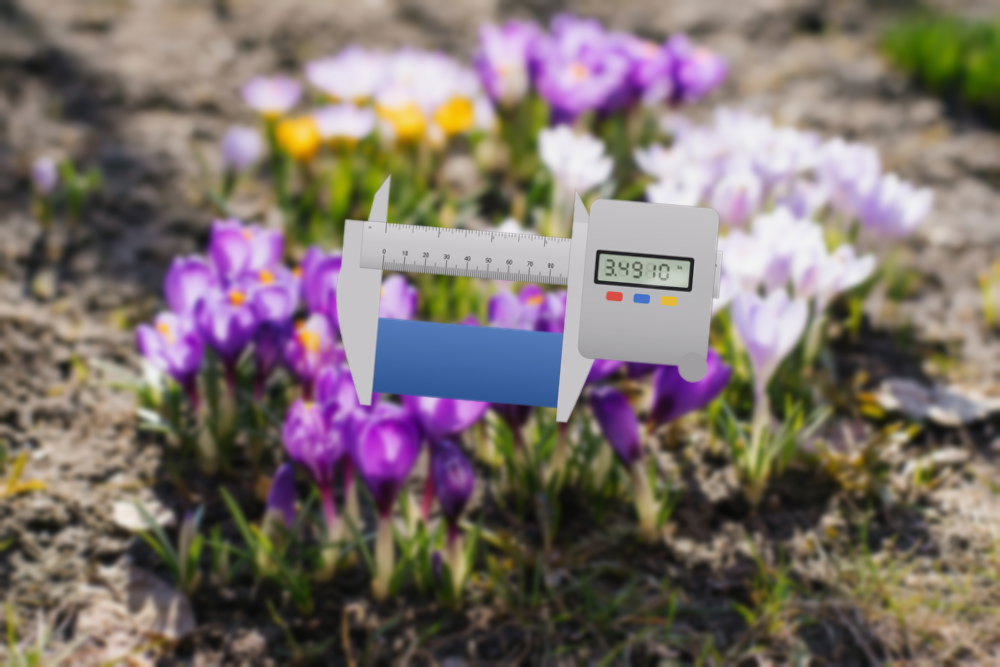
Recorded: 3.4910,in
